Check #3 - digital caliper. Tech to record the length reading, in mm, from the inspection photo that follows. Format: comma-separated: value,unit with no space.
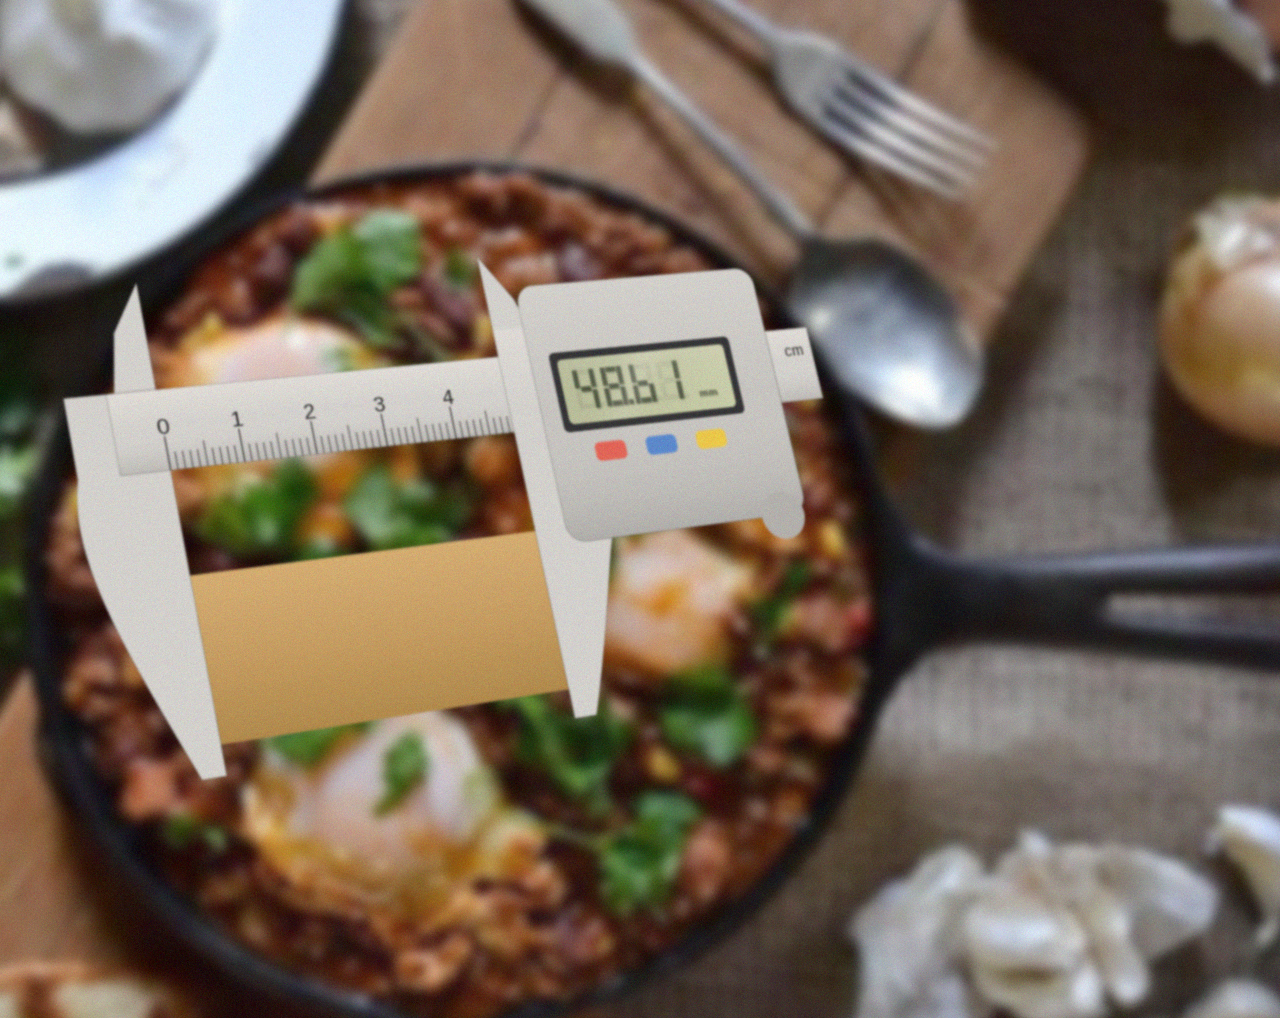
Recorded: 48.61,mm
